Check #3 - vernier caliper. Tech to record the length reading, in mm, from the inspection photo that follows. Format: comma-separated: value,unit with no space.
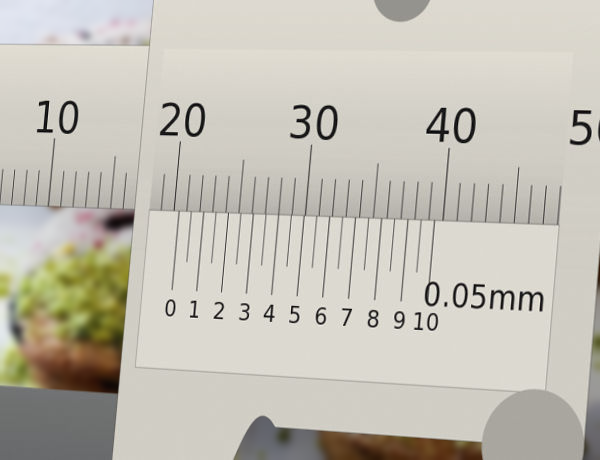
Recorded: 20.4,mm
